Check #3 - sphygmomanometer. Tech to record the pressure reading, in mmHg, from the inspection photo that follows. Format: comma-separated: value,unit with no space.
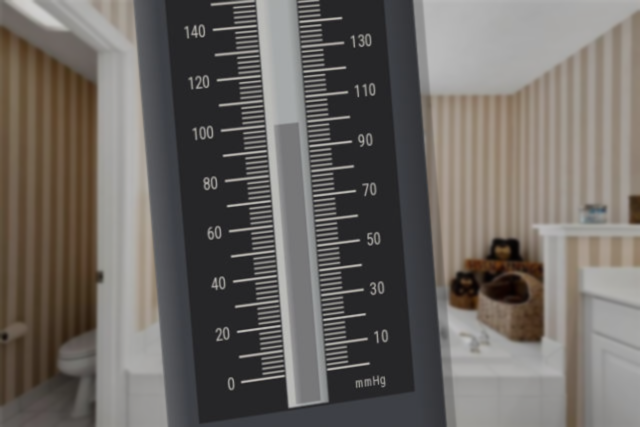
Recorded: 100,mmHg
